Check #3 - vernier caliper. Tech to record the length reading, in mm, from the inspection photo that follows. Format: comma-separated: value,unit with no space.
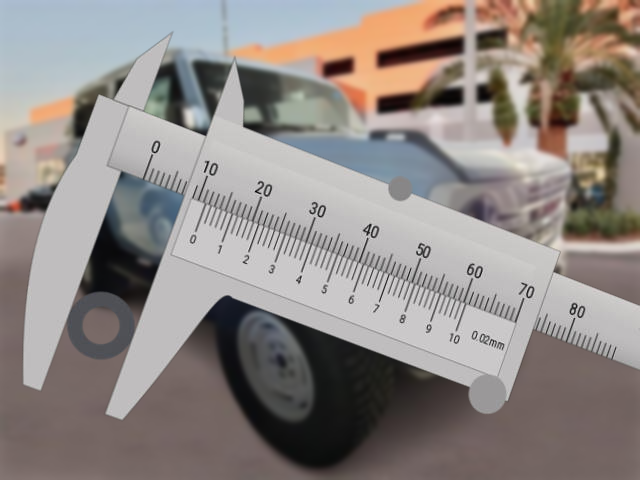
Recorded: 11.4,mm
